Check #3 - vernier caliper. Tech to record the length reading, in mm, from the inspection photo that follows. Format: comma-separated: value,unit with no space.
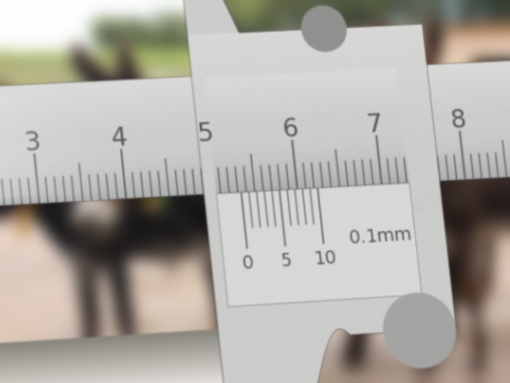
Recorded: 53.4,mm
